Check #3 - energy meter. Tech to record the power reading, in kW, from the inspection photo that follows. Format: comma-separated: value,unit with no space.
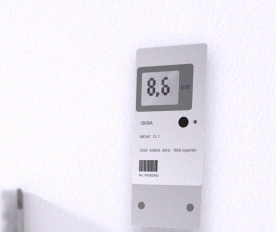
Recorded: 8.6,kW
